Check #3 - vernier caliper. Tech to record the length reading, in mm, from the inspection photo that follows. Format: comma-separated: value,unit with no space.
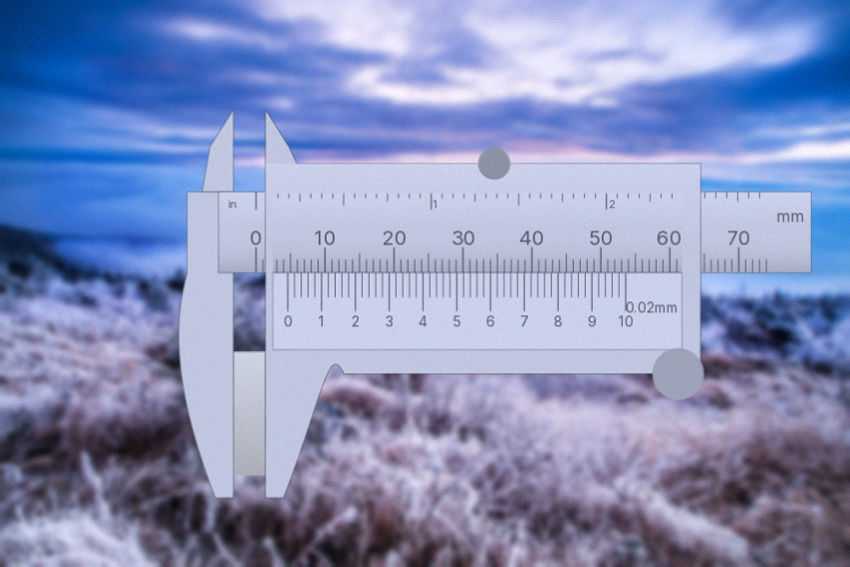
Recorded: 4.6,mm
